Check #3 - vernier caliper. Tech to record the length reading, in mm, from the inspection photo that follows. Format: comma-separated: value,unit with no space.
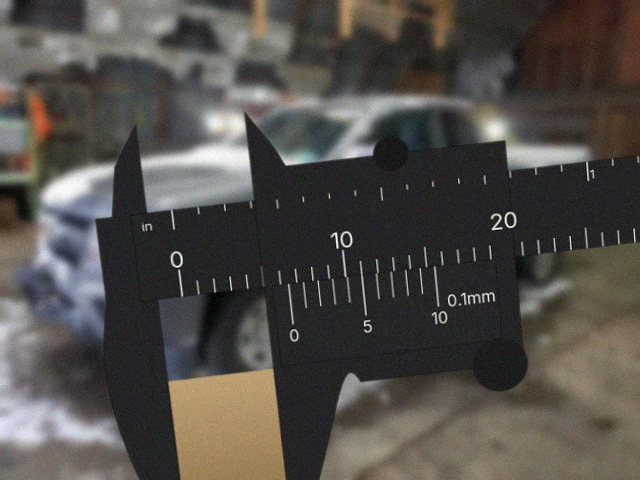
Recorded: 6.5,mm
